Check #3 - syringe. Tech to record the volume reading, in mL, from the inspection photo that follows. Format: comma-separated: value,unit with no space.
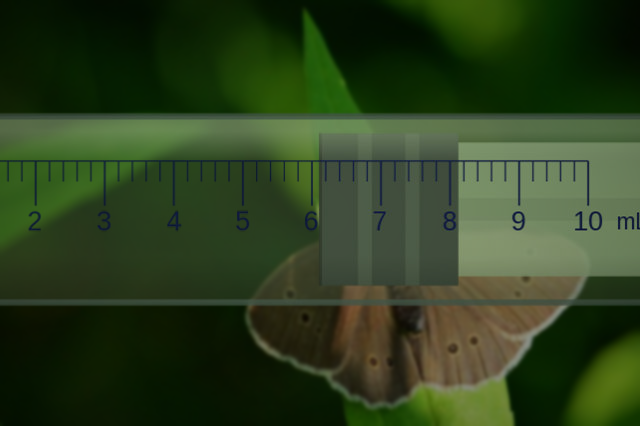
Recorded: 6.1,mL
